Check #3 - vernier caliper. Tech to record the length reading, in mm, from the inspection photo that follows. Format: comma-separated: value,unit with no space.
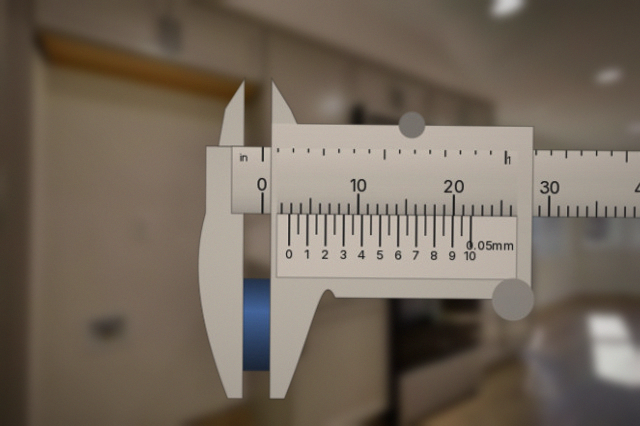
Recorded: 2.8,mm
